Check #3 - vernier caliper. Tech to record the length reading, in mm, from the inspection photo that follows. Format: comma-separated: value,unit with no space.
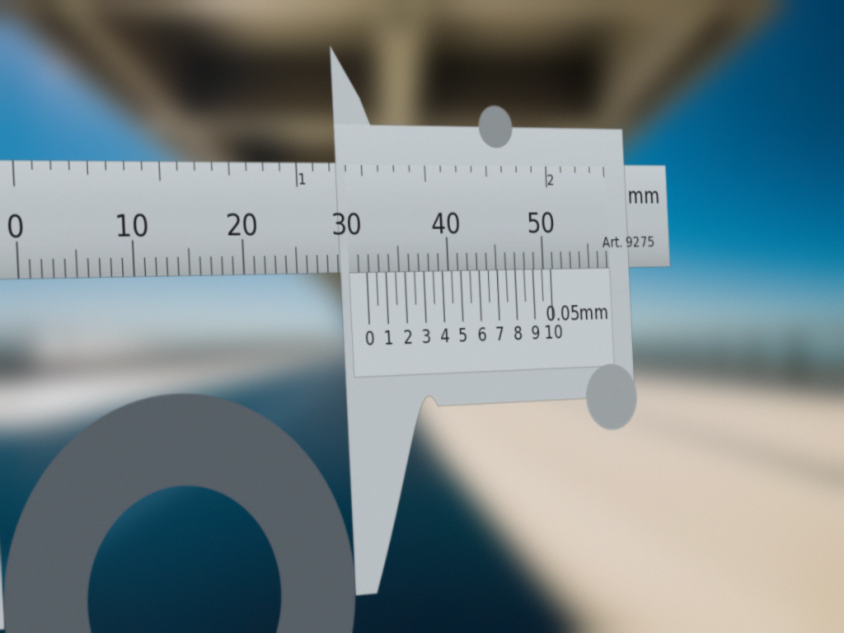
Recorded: 31.8,mm
